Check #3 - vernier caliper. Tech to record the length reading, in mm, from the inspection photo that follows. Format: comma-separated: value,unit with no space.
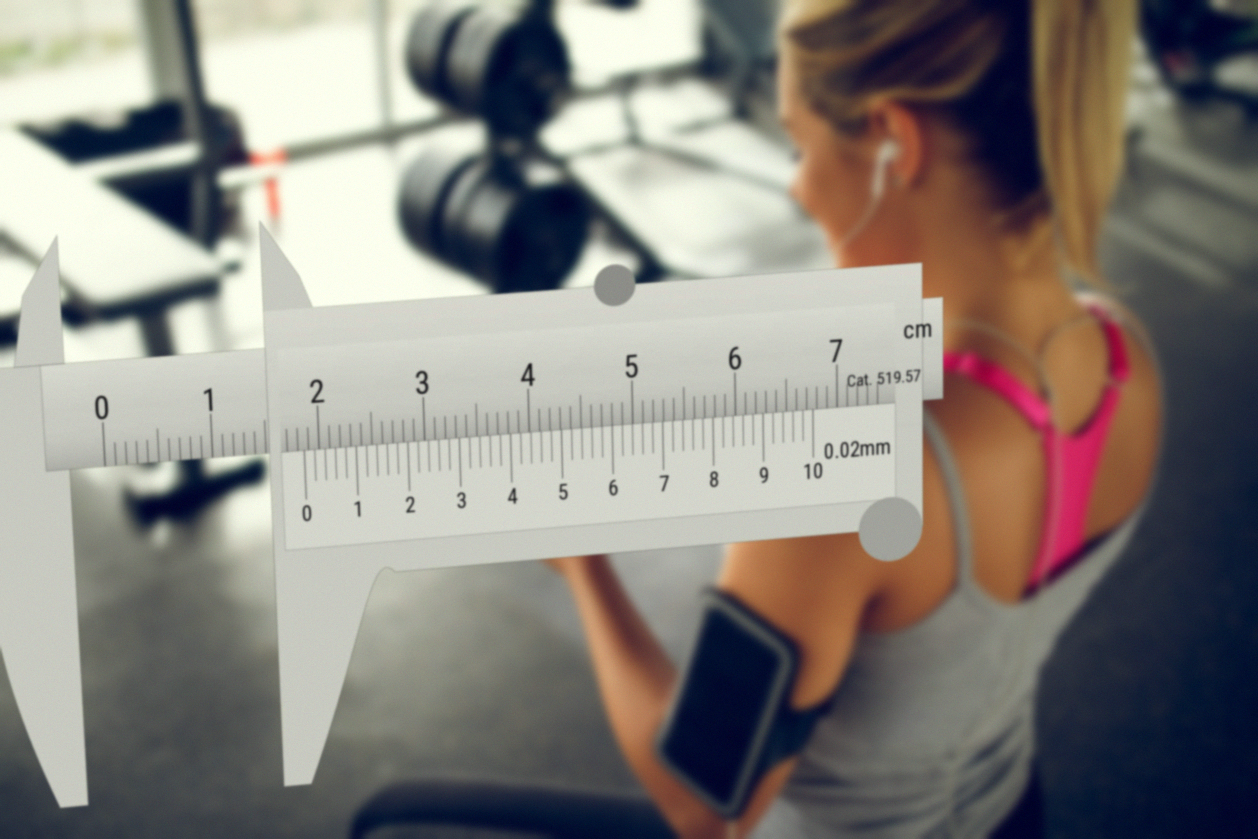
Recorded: 18.6,mm
